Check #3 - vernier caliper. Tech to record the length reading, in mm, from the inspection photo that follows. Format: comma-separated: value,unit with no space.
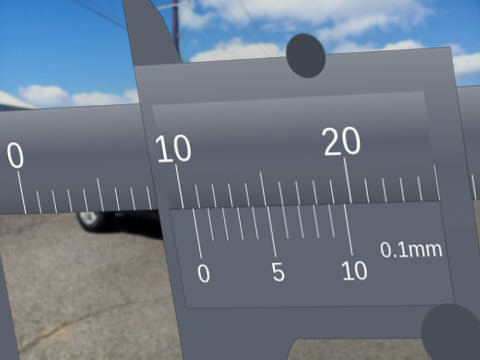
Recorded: 10.6,mm
